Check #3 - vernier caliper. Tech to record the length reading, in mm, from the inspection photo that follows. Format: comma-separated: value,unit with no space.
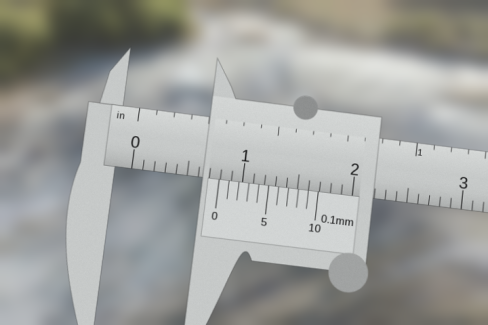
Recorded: 7.9,mm
